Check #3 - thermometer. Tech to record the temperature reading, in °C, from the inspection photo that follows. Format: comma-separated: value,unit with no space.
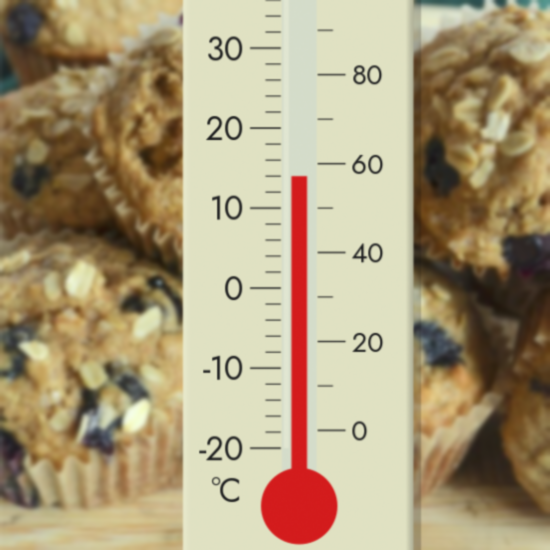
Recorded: 14,°C
